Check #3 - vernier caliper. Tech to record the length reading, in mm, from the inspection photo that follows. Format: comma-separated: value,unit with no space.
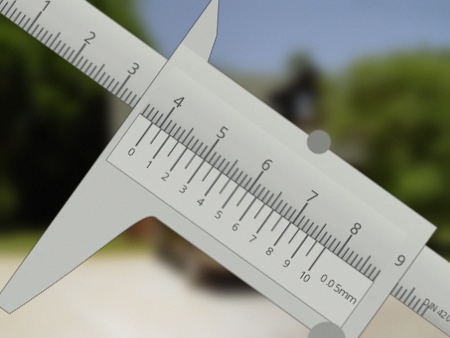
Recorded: 38.4,mm
